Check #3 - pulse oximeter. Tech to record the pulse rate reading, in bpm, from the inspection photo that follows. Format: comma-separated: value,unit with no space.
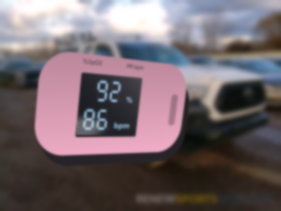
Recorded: 86,bpm
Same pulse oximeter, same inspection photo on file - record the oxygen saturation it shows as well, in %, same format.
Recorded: 92,%
